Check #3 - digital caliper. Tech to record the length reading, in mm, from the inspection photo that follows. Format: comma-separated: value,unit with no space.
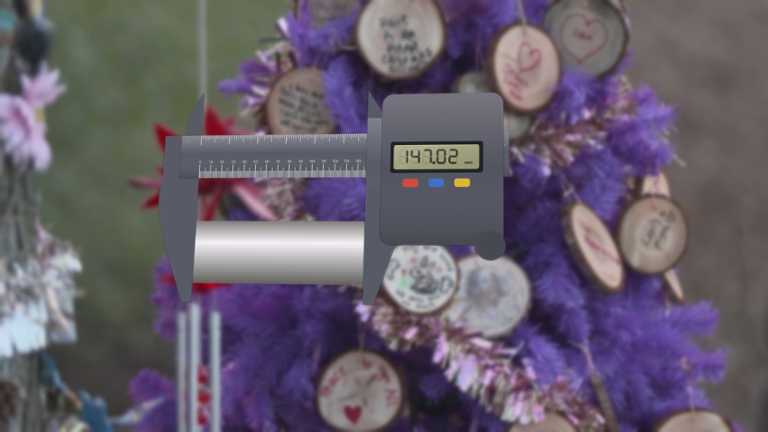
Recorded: 147.02,mm
